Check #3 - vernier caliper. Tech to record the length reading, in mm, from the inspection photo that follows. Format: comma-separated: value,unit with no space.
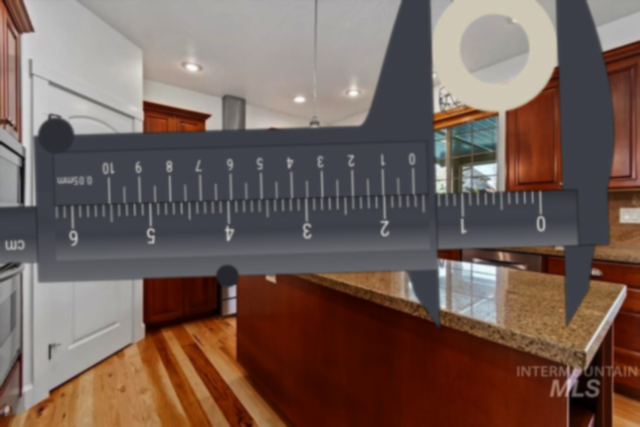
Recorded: 16.2,mm
